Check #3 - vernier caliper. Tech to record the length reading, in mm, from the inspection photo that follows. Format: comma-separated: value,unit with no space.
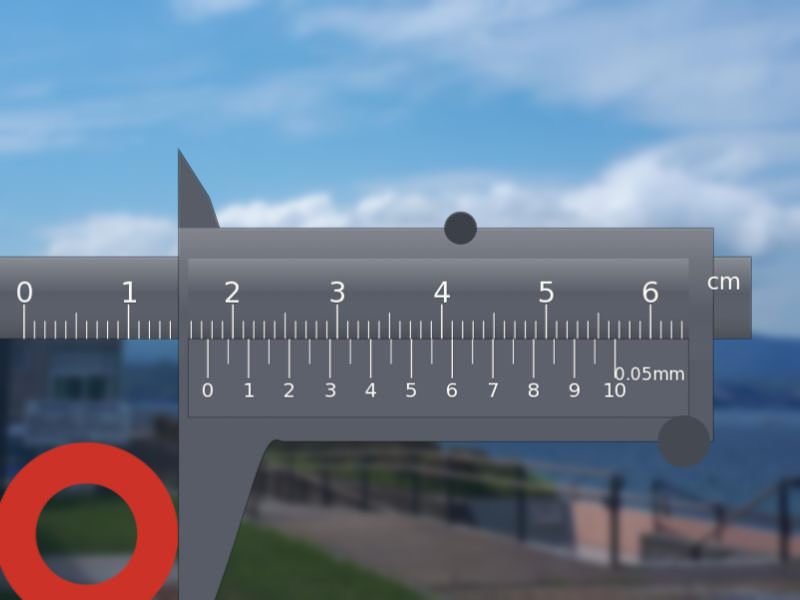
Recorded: 17.6,mm
